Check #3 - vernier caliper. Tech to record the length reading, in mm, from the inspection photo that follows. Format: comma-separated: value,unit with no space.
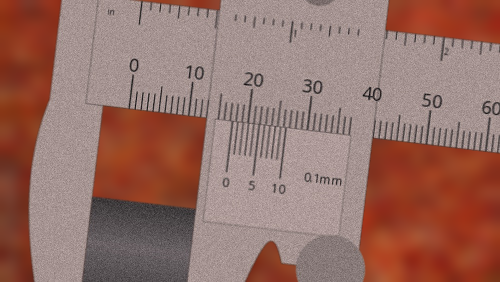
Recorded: 17.4,mm
